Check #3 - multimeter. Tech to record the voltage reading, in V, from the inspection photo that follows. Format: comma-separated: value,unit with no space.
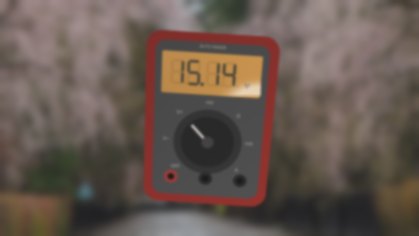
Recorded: 15.14,V
